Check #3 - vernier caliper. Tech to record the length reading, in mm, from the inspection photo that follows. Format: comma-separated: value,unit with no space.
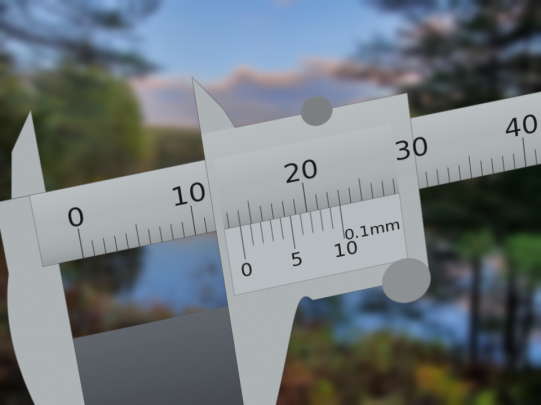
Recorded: 14.0,mm
